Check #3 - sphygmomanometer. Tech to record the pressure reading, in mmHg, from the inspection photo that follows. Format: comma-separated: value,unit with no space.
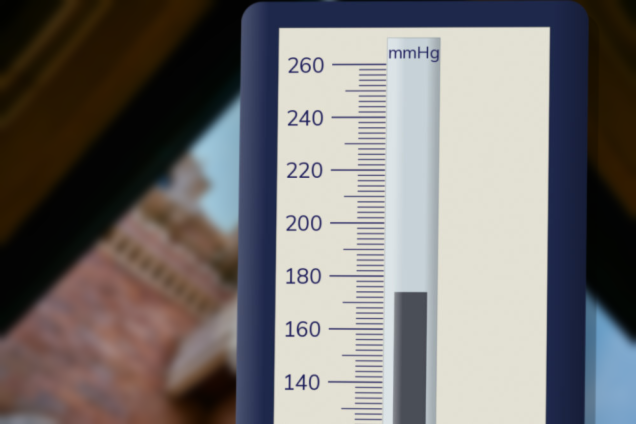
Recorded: 174,mmHg
